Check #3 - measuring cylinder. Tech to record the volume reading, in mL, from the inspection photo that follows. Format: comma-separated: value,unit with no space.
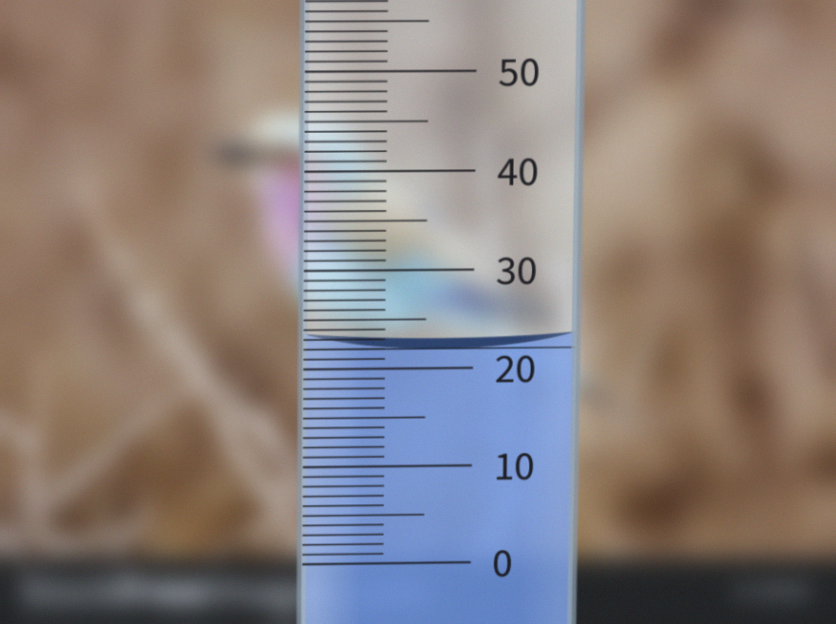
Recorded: 22,mL
